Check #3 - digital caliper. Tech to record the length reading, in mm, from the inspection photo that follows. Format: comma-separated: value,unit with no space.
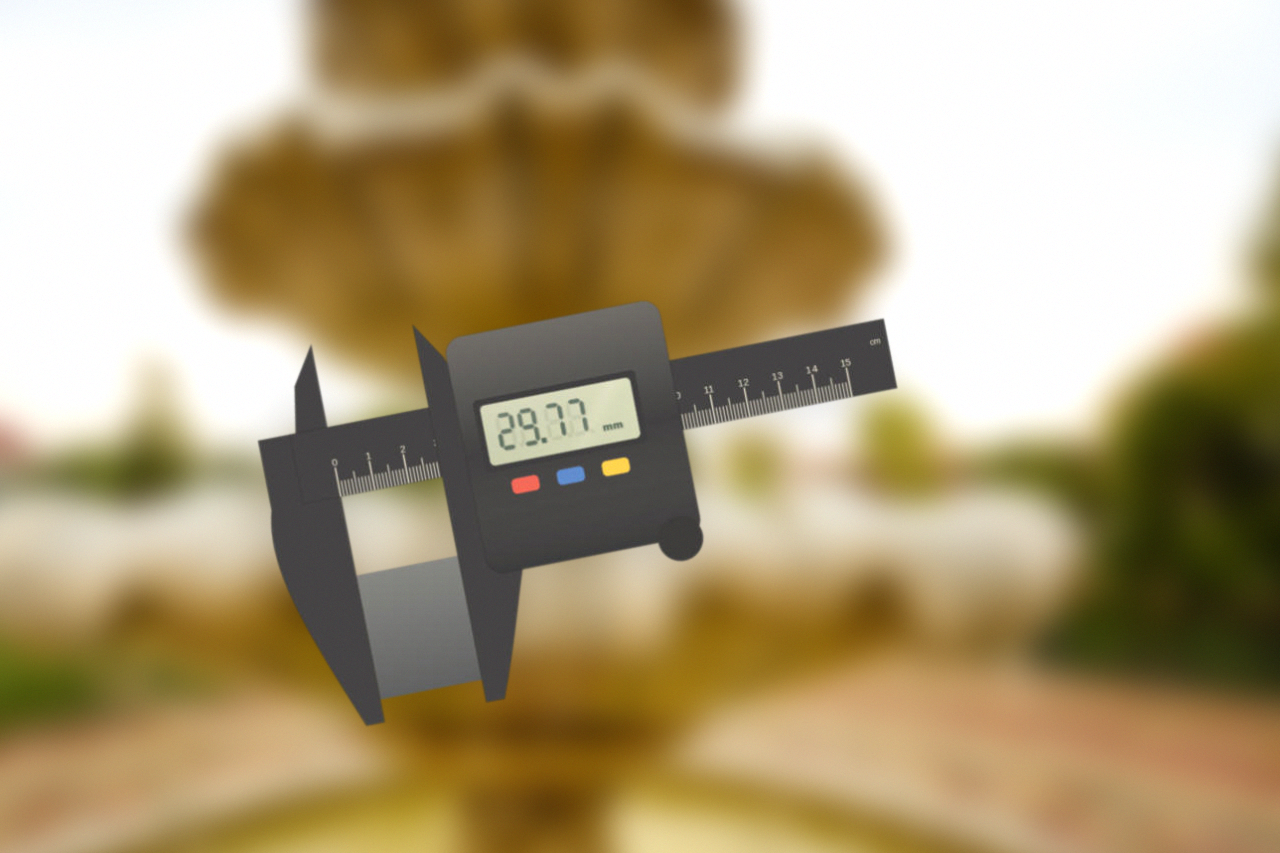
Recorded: 29.77,mm
